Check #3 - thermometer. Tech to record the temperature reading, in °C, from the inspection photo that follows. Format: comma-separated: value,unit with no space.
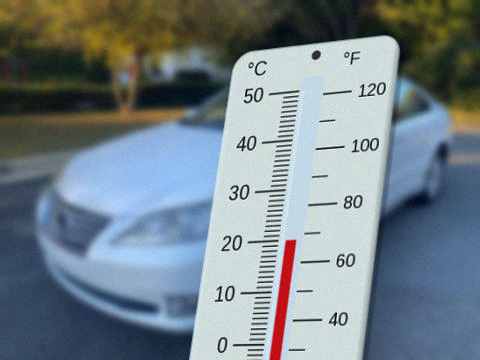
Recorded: 20,°C
